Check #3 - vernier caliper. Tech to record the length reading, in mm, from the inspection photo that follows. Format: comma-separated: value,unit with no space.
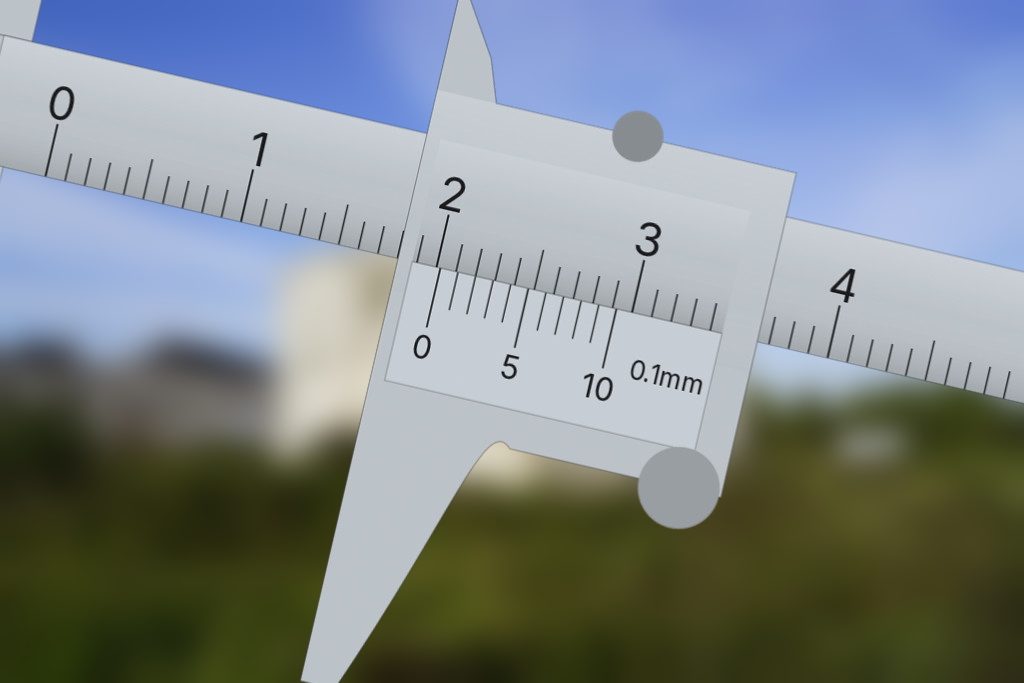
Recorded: 20.2,mm
